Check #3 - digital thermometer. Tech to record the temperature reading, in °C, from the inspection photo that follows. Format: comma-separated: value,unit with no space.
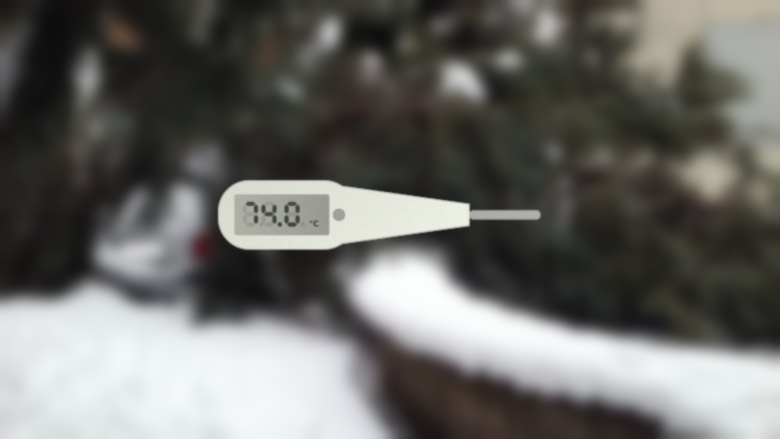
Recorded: 74.0,°C
